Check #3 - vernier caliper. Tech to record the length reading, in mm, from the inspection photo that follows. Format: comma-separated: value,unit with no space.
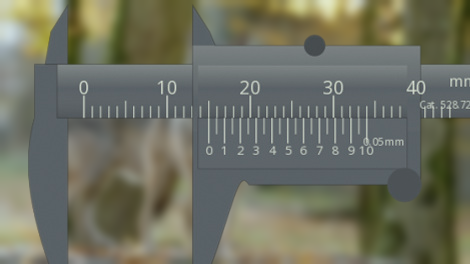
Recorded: 15.0,mm
